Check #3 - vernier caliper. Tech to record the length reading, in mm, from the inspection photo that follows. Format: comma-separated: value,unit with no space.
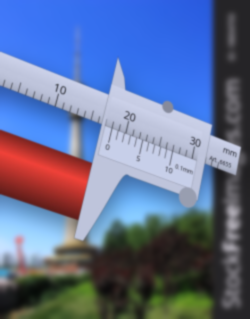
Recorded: 18.0,mm
